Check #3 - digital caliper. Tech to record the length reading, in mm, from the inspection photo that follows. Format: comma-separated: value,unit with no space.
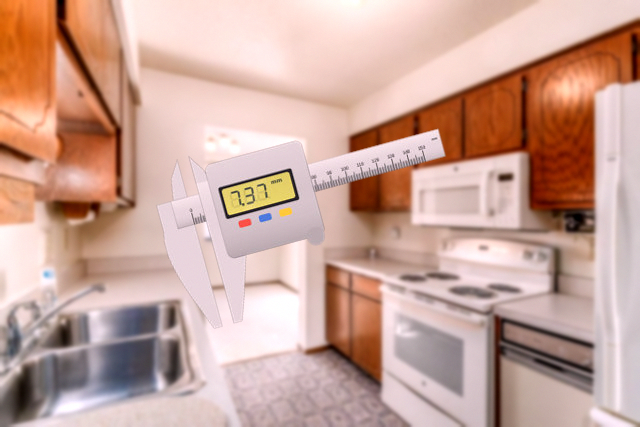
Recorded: 7.37,mm
